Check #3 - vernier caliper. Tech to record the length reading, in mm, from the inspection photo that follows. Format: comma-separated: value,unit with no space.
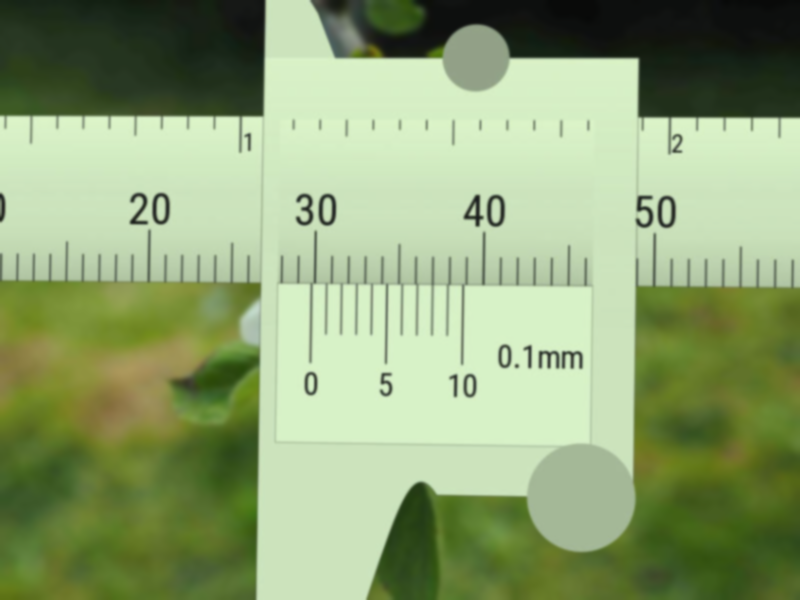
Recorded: 29.8,mm
